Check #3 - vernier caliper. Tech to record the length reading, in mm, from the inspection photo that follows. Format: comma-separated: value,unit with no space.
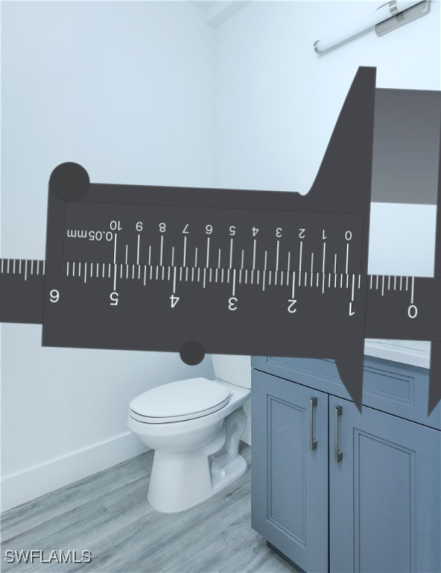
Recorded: 11.2,mm
